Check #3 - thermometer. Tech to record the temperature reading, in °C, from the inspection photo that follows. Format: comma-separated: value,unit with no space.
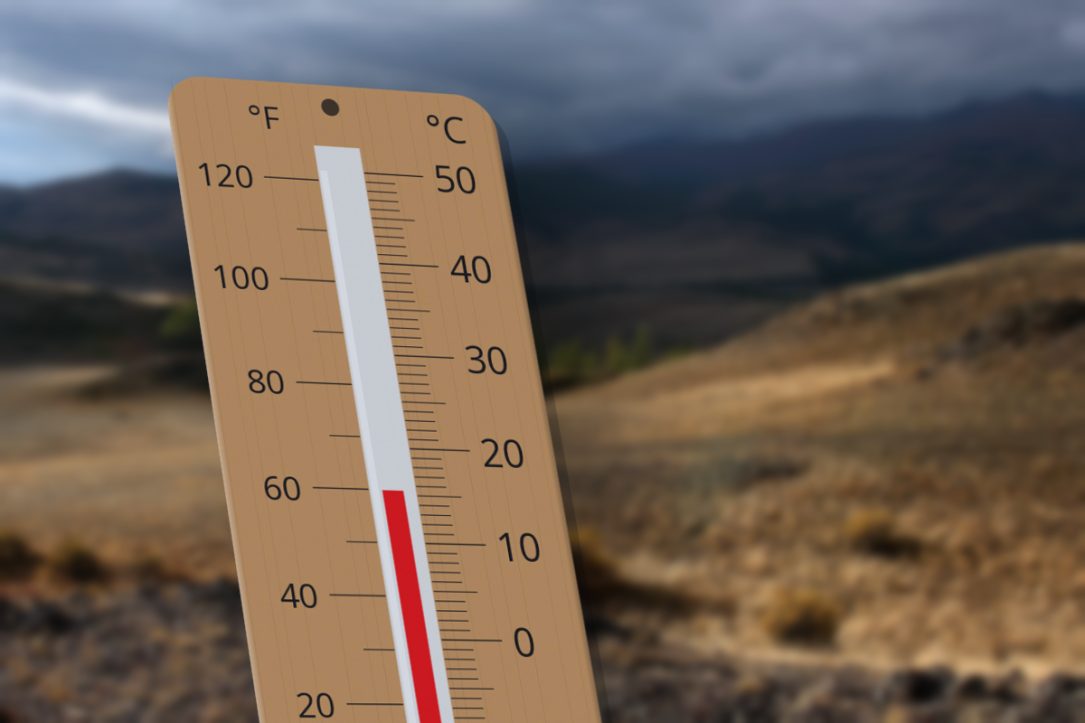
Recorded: 15.5,°C
